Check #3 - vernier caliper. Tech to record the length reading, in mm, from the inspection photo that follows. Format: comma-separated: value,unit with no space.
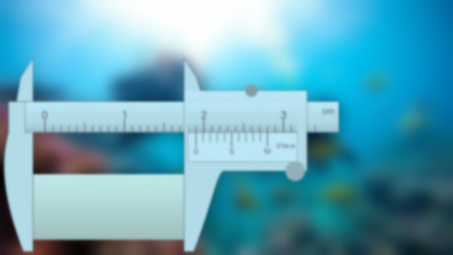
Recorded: 19.0,mm
